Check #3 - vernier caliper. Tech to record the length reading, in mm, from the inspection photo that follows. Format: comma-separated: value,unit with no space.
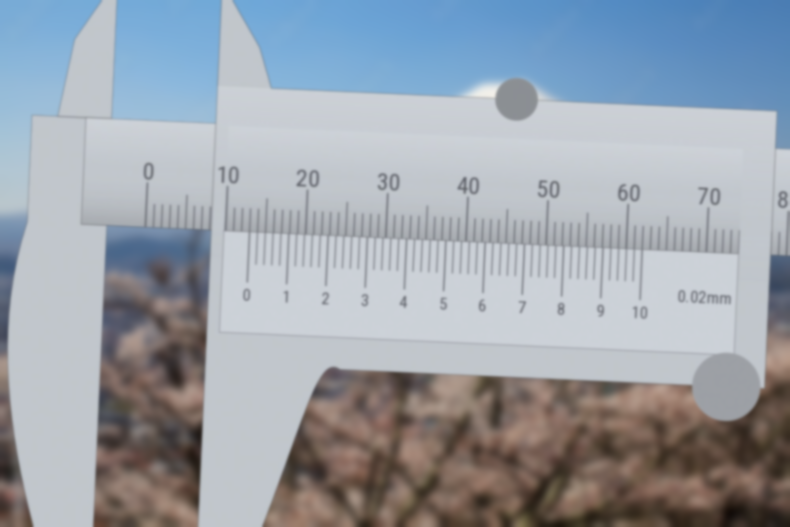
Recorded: 13.0,mm
